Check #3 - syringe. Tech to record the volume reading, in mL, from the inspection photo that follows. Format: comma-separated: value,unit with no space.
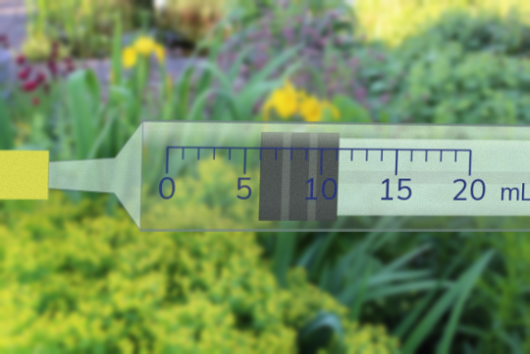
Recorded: 6,mL
